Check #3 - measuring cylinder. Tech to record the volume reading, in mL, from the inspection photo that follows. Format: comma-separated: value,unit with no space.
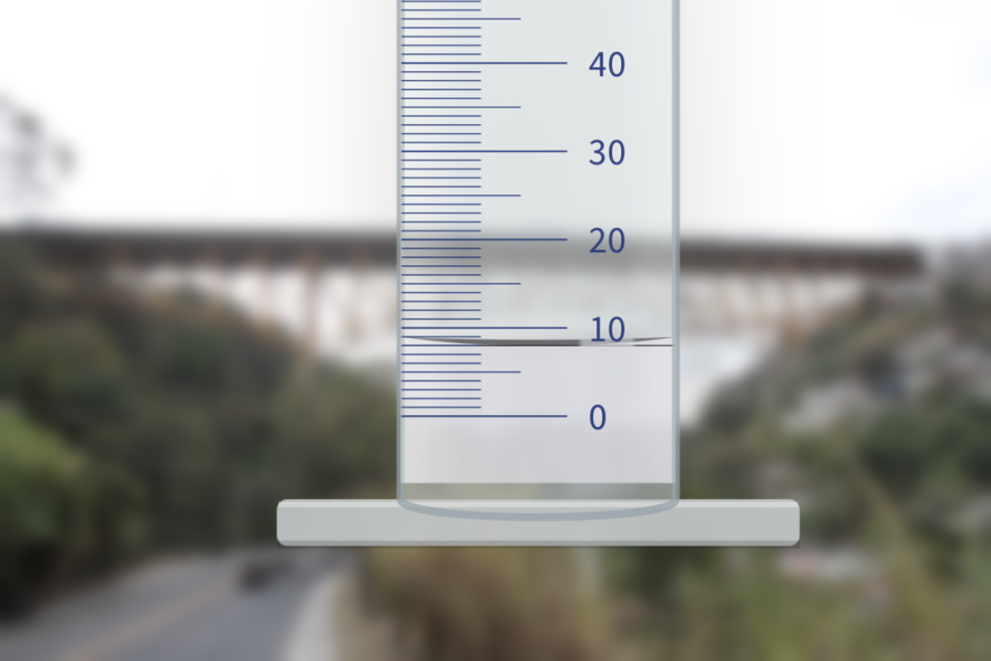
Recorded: 8,mL
